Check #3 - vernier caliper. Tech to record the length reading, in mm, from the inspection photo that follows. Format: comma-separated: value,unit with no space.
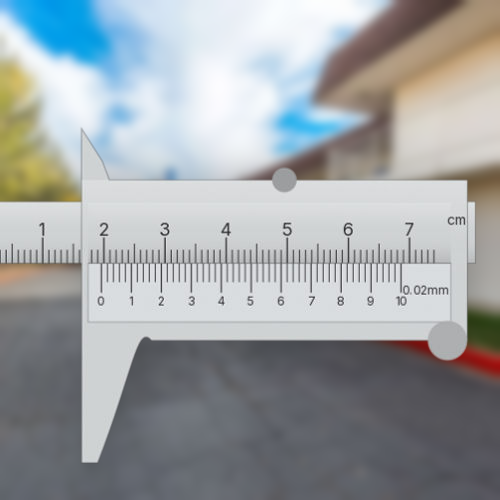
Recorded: 19.6,mm
